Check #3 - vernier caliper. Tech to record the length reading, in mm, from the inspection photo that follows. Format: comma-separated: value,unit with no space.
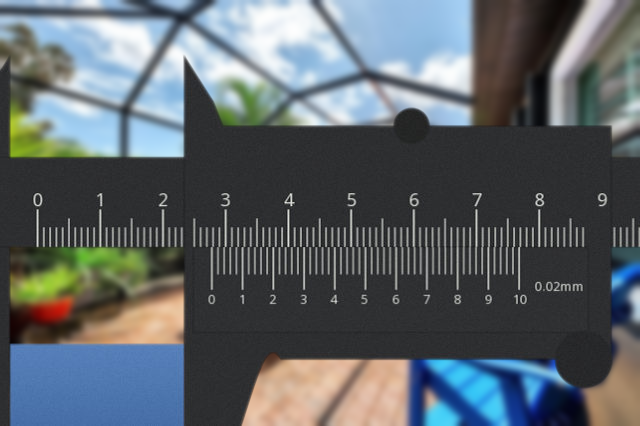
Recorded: 27.8,mm
